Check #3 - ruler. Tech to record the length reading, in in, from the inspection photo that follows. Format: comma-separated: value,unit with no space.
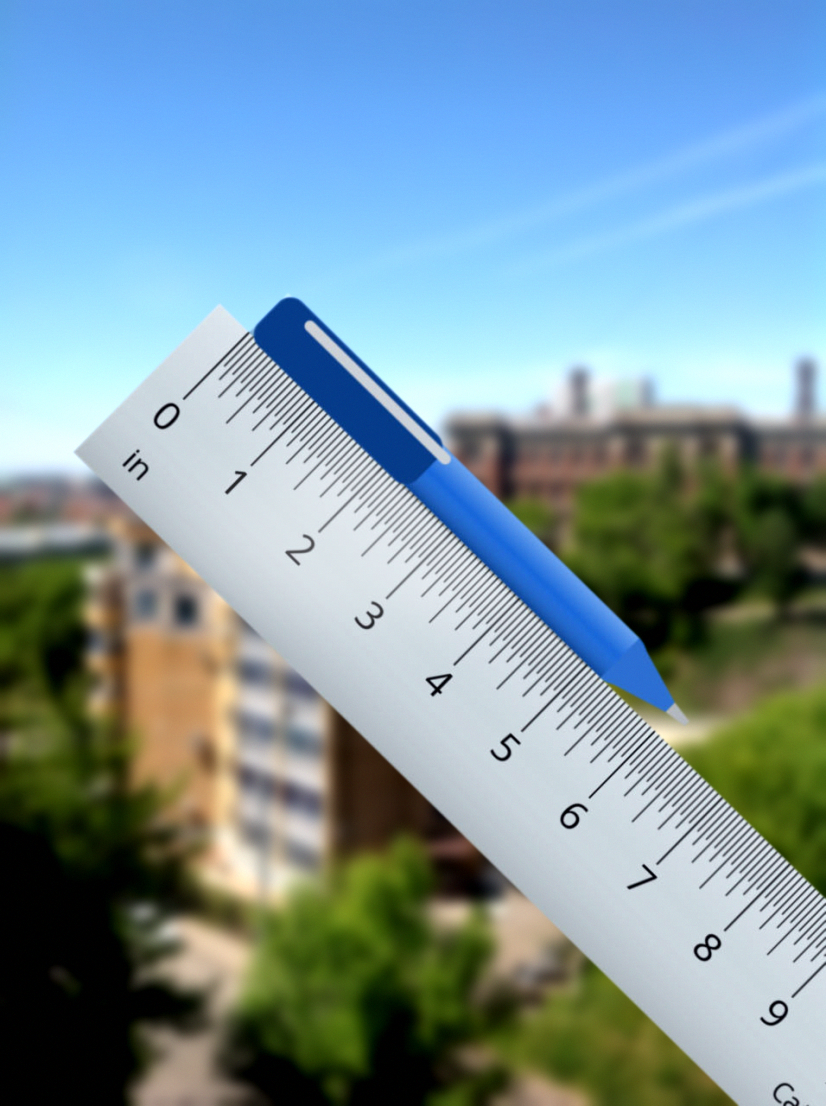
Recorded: 6.1875,in
